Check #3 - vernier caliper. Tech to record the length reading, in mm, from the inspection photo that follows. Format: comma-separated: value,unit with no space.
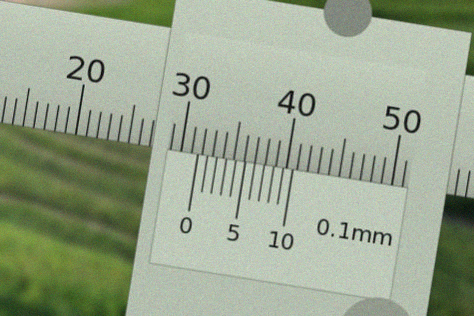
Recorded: 31.6,mm
